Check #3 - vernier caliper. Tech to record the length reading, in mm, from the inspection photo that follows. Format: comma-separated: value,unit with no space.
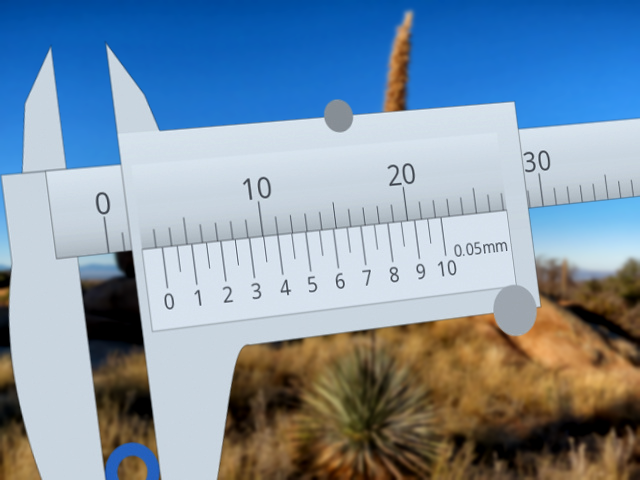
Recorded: 3.4,mm
